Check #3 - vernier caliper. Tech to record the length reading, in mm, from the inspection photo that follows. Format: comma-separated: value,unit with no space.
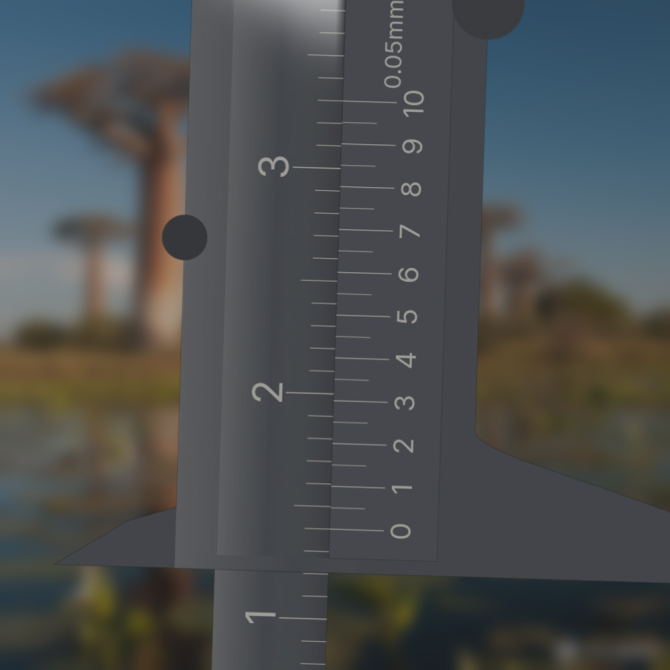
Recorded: 14.00,mm
